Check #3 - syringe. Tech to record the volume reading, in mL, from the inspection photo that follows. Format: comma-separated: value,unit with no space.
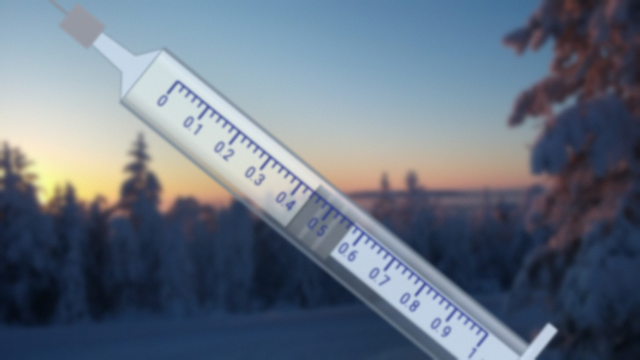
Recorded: 0.44,mL
